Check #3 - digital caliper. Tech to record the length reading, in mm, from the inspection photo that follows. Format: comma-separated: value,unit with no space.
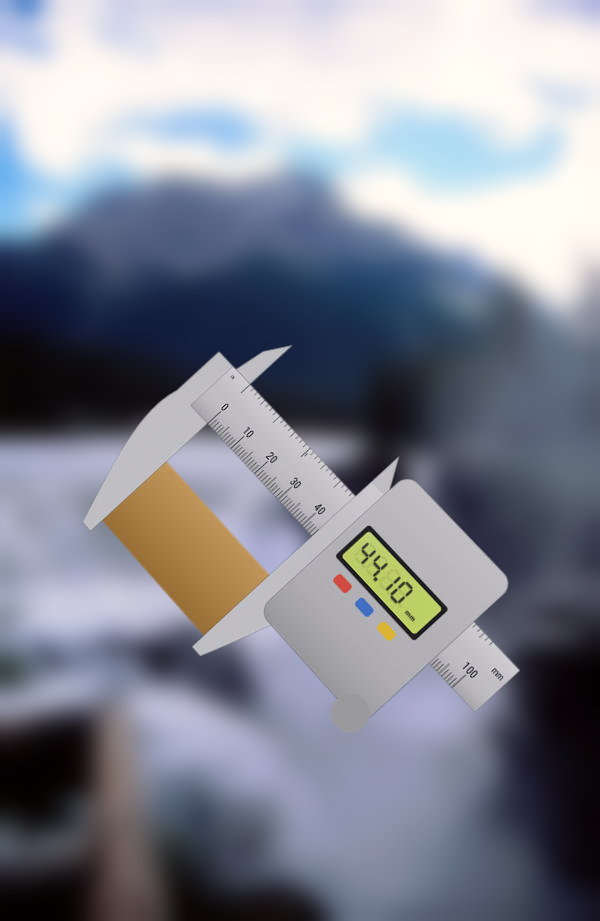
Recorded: 44.10,mm
